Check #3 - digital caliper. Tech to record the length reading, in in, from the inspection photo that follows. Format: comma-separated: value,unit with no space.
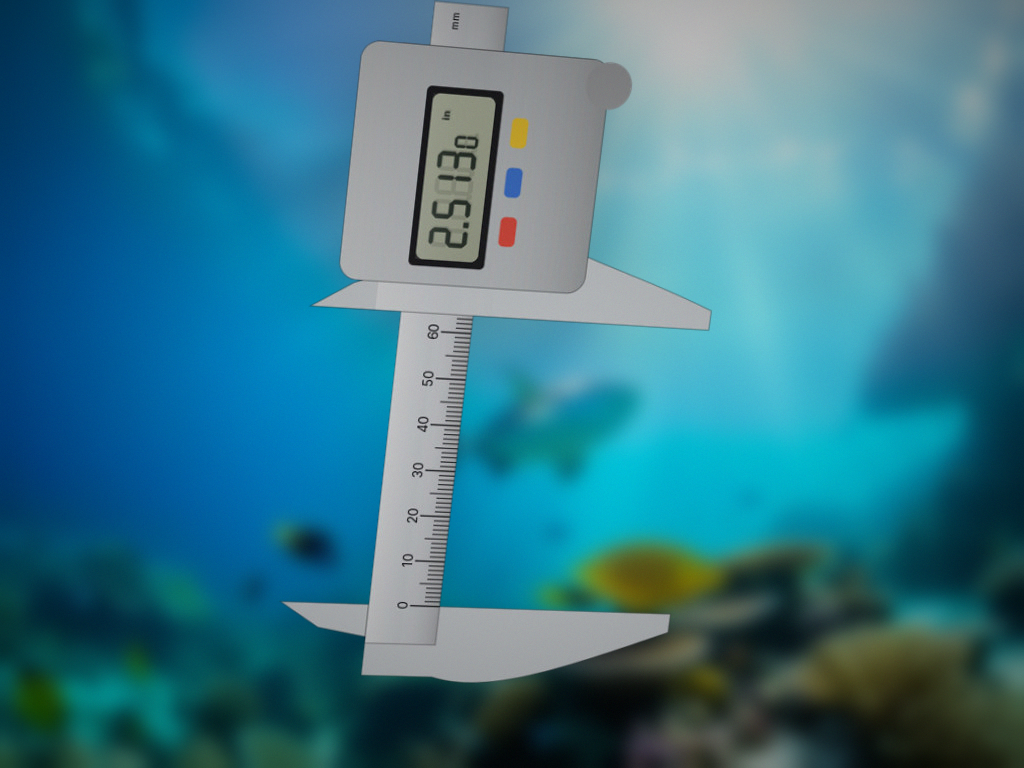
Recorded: 2.5130,in
